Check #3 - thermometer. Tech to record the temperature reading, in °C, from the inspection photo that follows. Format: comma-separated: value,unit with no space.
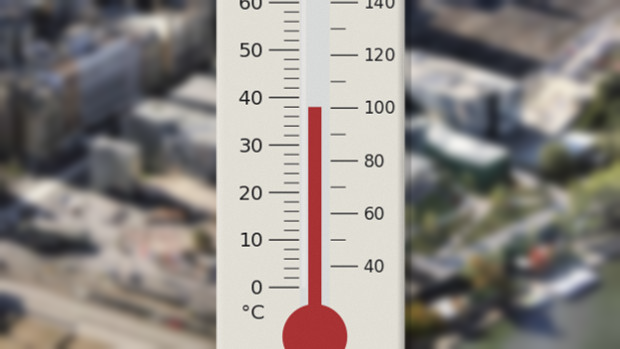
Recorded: 38,°C
